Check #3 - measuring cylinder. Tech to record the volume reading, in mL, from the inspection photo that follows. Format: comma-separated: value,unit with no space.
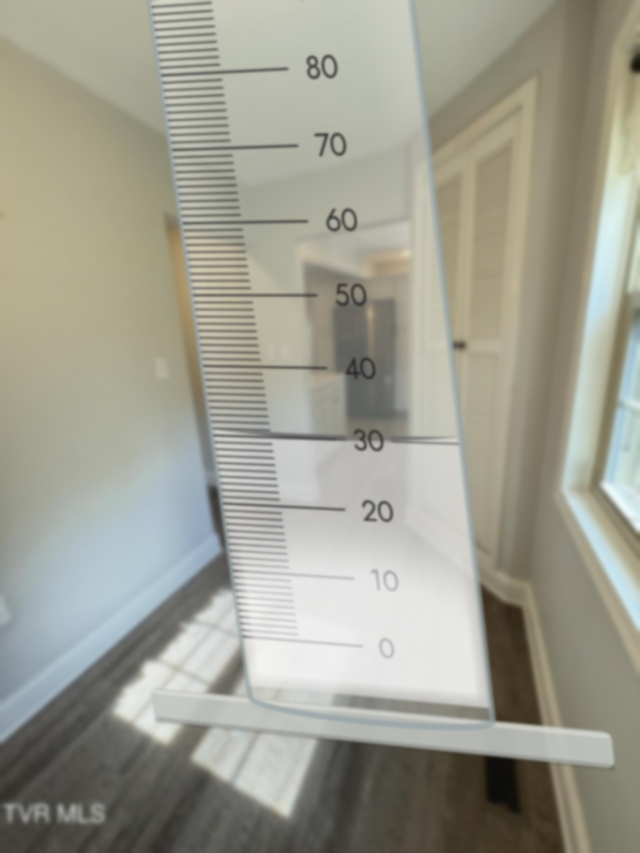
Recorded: 30,mL
